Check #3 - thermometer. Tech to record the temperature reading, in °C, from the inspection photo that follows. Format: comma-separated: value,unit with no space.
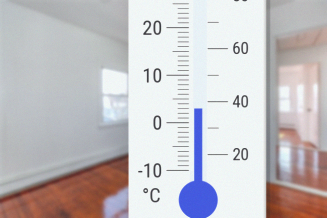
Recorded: 3,°C
